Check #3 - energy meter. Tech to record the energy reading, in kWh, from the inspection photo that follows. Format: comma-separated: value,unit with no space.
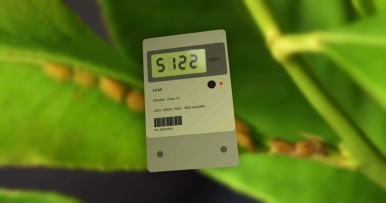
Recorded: 5122,kWh
